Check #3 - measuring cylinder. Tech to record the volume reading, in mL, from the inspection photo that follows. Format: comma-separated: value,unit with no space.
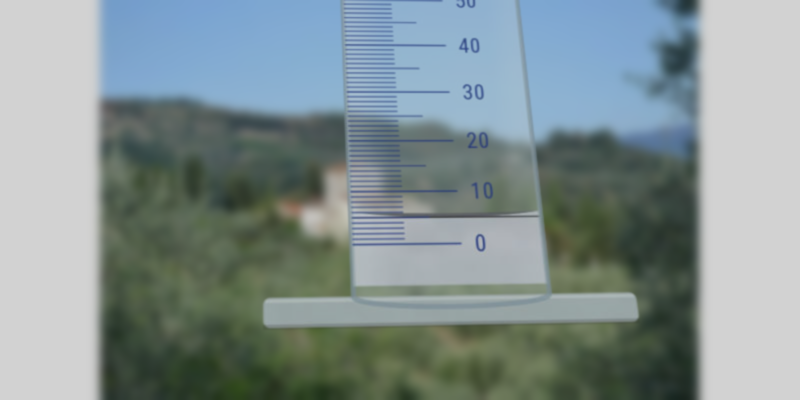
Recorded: 5,mL
